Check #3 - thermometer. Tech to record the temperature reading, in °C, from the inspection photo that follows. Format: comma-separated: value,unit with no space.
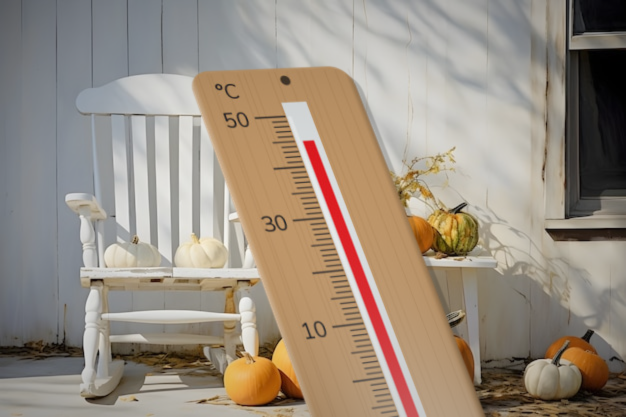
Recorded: 45,°C
